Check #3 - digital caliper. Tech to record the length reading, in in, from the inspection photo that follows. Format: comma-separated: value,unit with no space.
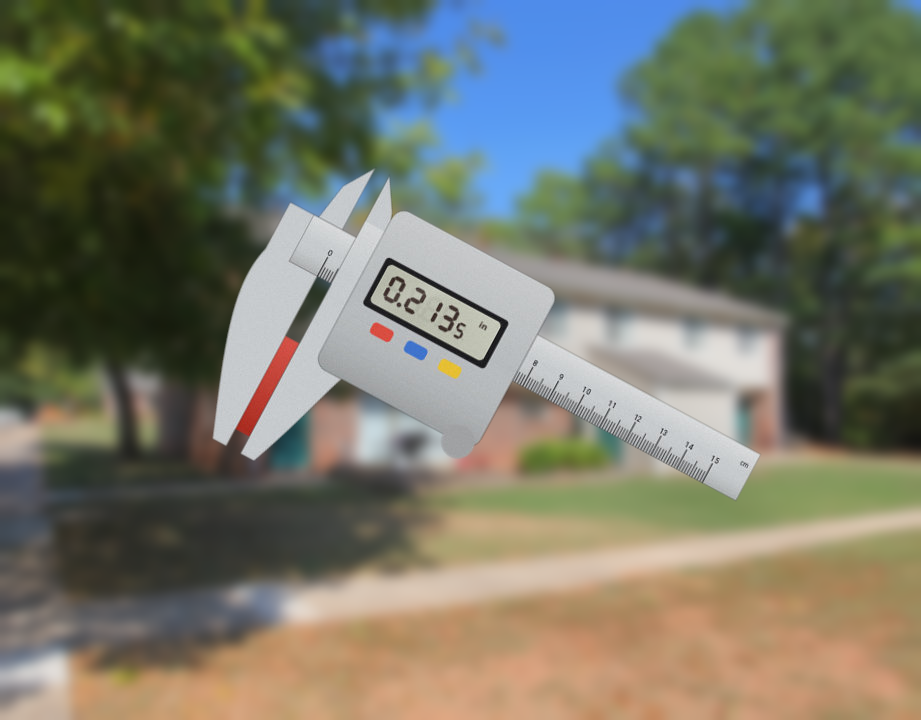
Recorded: 0.2135,in
